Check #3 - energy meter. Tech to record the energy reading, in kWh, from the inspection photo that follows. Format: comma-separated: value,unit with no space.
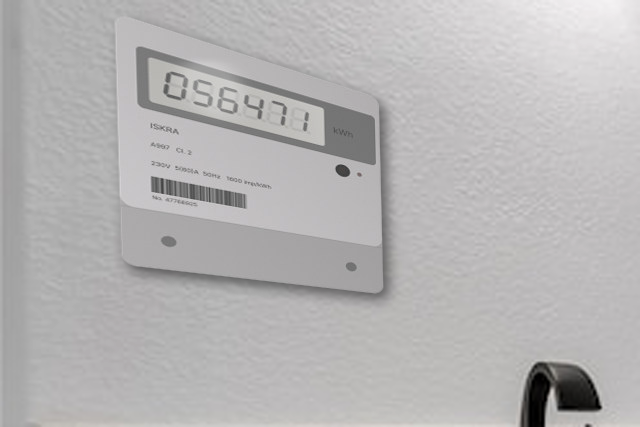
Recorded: 56471,kWh
